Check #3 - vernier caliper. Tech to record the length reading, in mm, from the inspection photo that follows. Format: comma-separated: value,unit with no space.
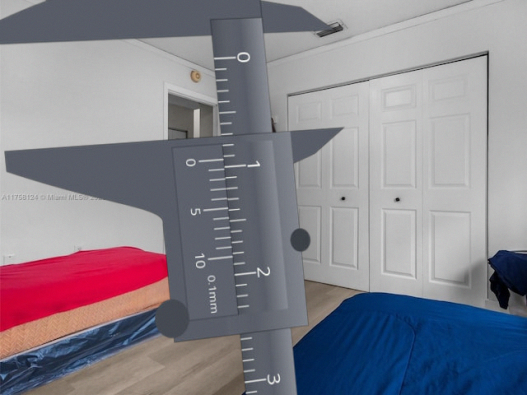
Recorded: 9.3,mm
